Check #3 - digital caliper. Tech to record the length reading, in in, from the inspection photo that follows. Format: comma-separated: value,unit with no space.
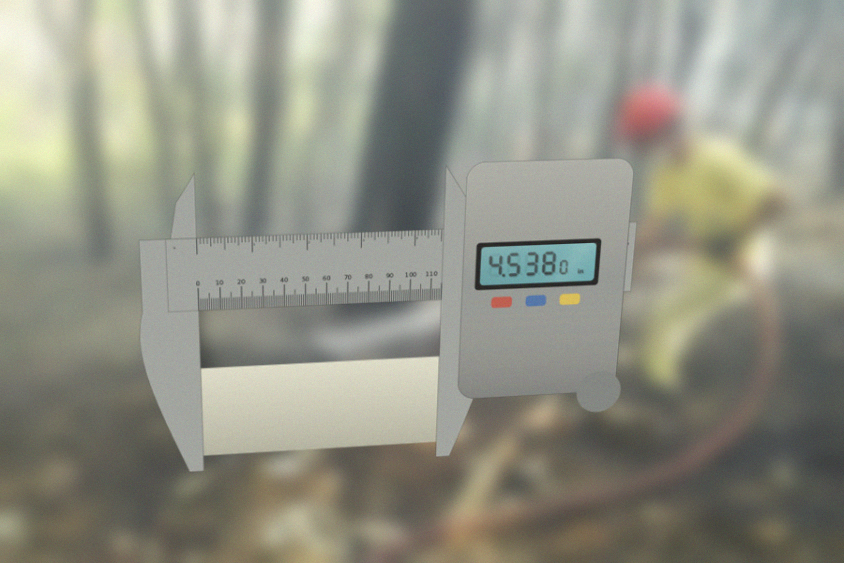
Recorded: 4.5380,in
